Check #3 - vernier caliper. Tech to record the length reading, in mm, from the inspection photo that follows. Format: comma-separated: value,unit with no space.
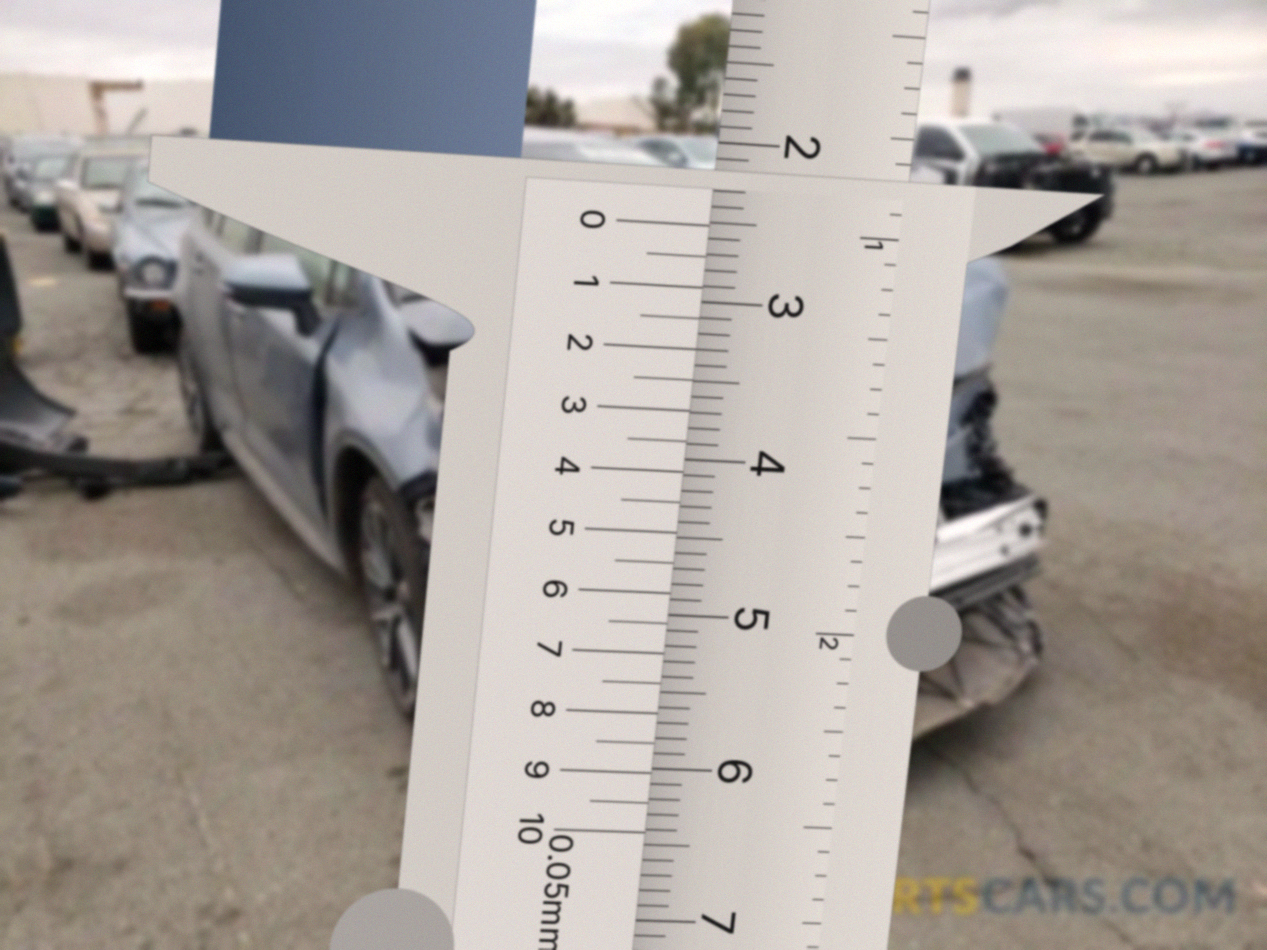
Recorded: 25.2,mm
